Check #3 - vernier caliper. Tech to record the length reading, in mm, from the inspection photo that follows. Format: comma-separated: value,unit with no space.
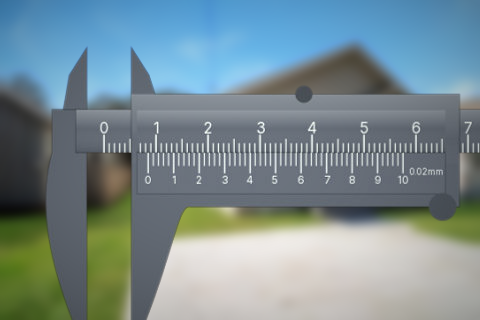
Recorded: 8.5,mm
